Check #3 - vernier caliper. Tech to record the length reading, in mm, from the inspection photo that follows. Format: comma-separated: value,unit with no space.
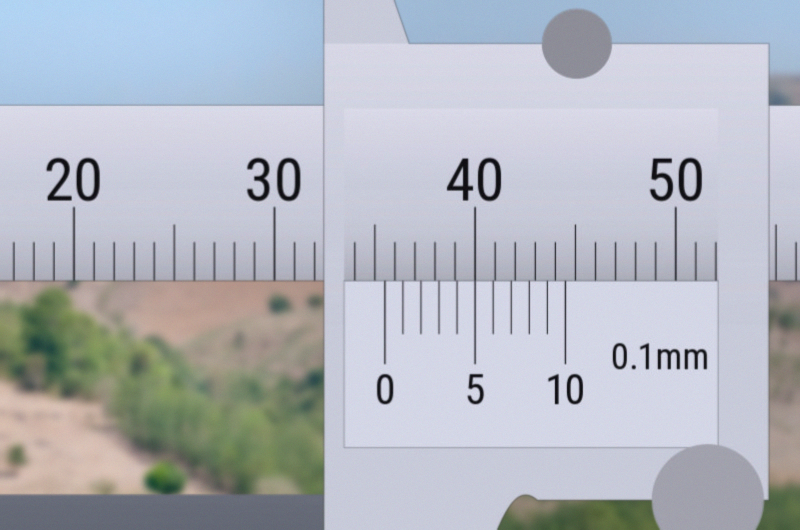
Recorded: 35.5,mm
